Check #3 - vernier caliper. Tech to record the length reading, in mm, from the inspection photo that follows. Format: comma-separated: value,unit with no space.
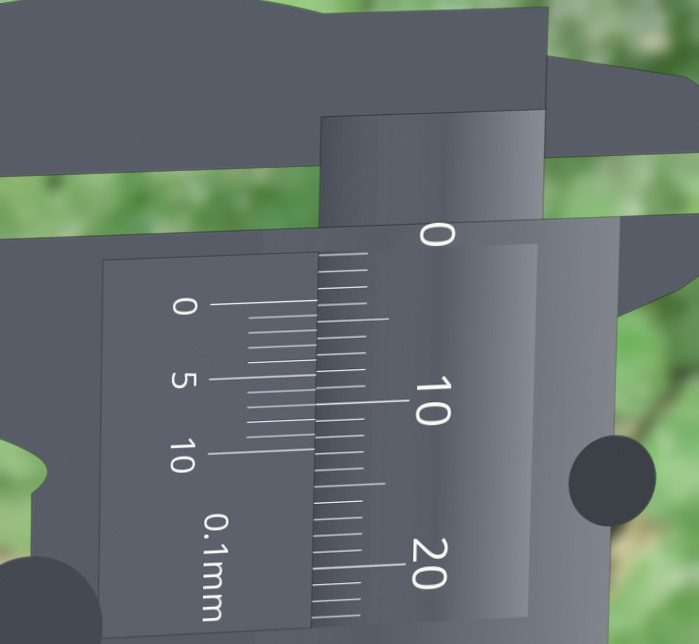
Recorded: 3.7,mm
